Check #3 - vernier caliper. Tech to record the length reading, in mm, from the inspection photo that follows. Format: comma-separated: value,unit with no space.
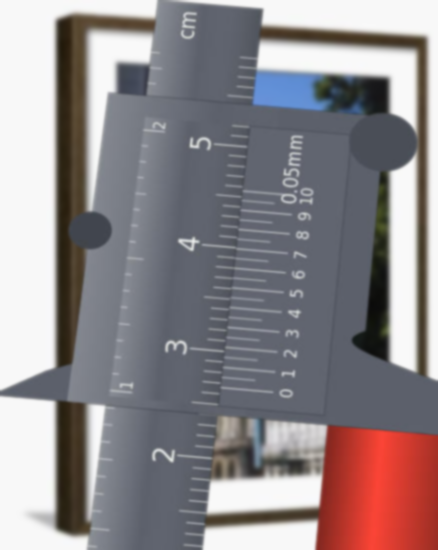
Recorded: 26.6,mm
